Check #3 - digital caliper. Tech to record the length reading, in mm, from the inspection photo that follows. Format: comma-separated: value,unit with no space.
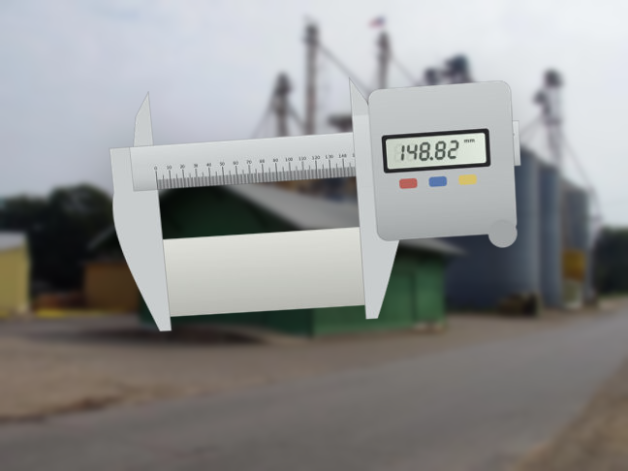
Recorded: 148.82,mm
